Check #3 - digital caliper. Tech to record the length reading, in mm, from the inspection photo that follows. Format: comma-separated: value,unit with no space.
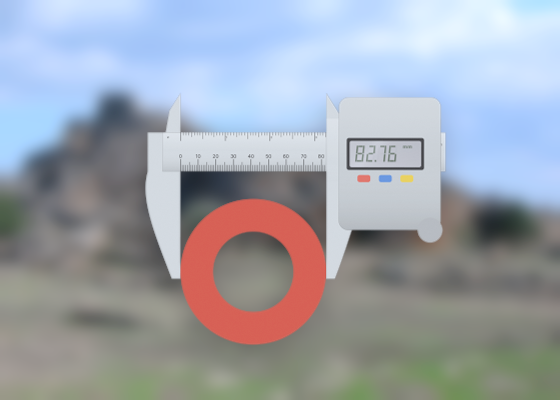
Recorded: 82.76,mm
